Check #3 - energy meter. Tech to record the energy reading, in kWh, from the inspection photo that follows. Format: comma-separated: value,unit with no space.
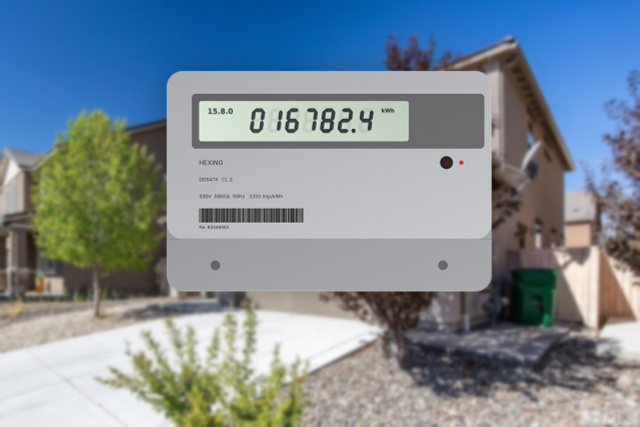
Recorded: 16782.4,kWh
